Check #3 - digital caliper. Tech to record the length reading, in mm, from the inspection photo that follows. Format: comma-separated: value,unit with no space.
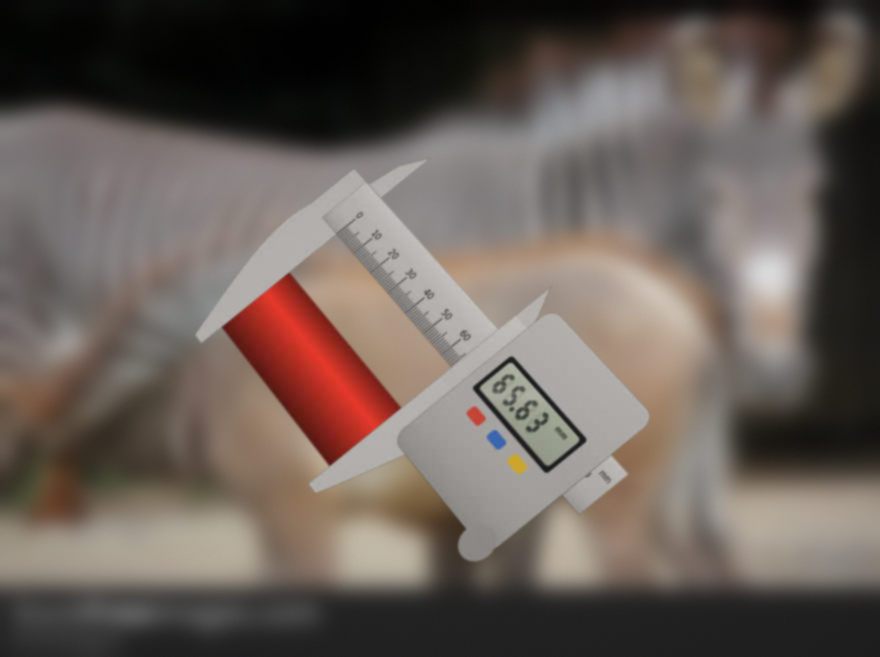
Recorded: 65.63,mm
